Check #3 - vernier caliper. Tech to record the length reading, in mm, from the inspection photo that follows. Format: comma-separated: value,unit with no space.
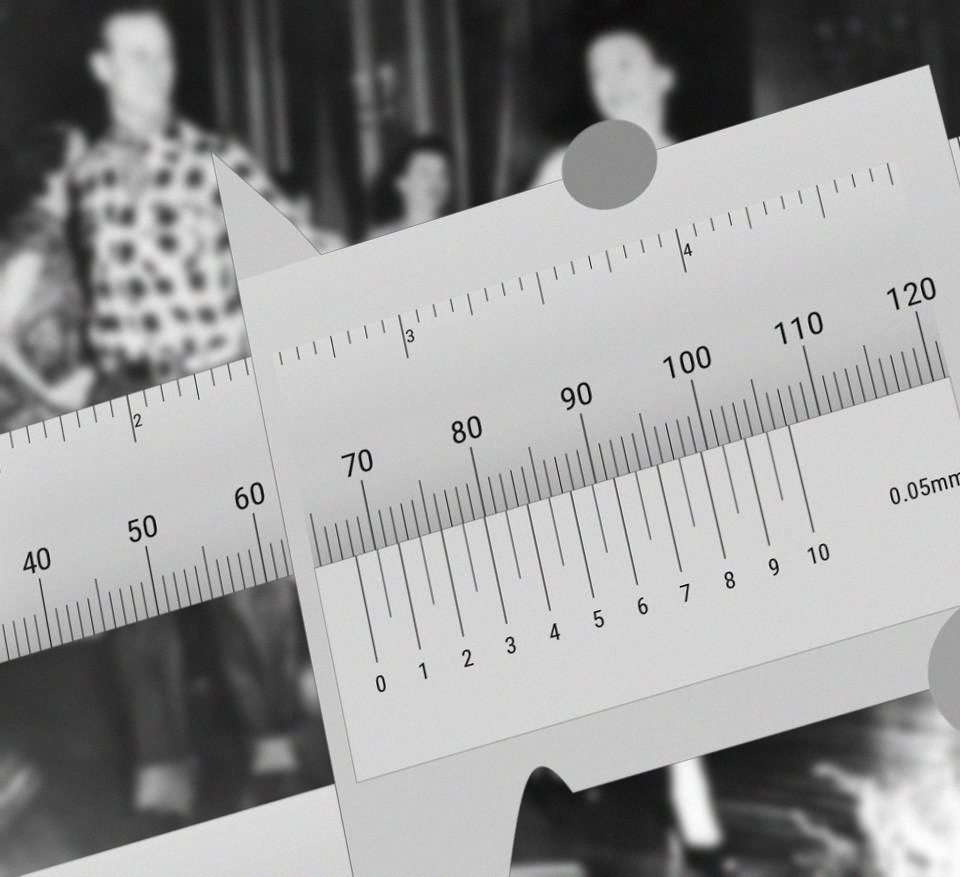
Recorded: 68.2,mm
